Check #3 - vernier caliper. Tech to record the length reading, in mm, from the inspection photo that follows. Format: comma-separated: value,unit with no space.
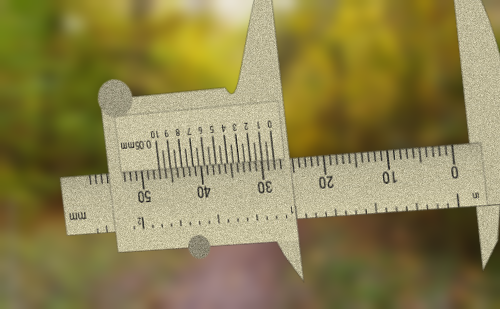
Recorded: 28.0,mm
